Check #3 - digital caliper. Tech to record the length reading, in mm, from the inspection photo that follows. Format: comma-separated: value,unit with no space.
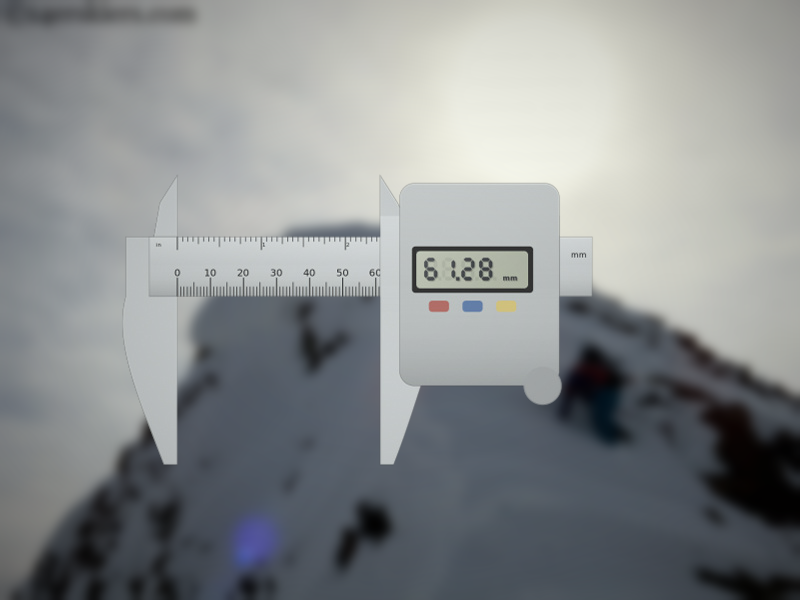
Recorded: 61.28,mm
